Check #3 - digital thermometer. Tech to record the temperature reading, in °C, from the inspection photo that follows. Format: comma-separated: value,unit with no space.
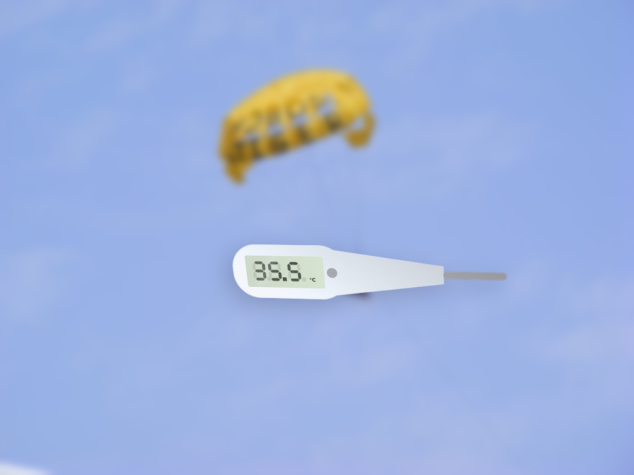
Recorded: 35.5,°C
